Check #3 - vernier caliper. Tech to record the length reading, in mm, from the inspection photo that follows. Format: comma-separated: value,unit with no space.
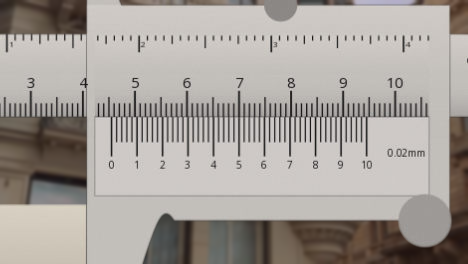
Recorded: 45.5,mm
